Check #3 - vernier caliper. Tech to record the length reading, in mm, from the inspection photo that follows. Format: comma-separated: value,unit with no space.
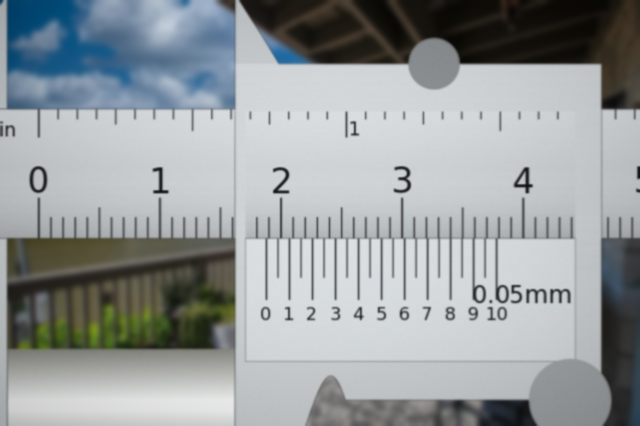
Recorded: 18.8,mm
